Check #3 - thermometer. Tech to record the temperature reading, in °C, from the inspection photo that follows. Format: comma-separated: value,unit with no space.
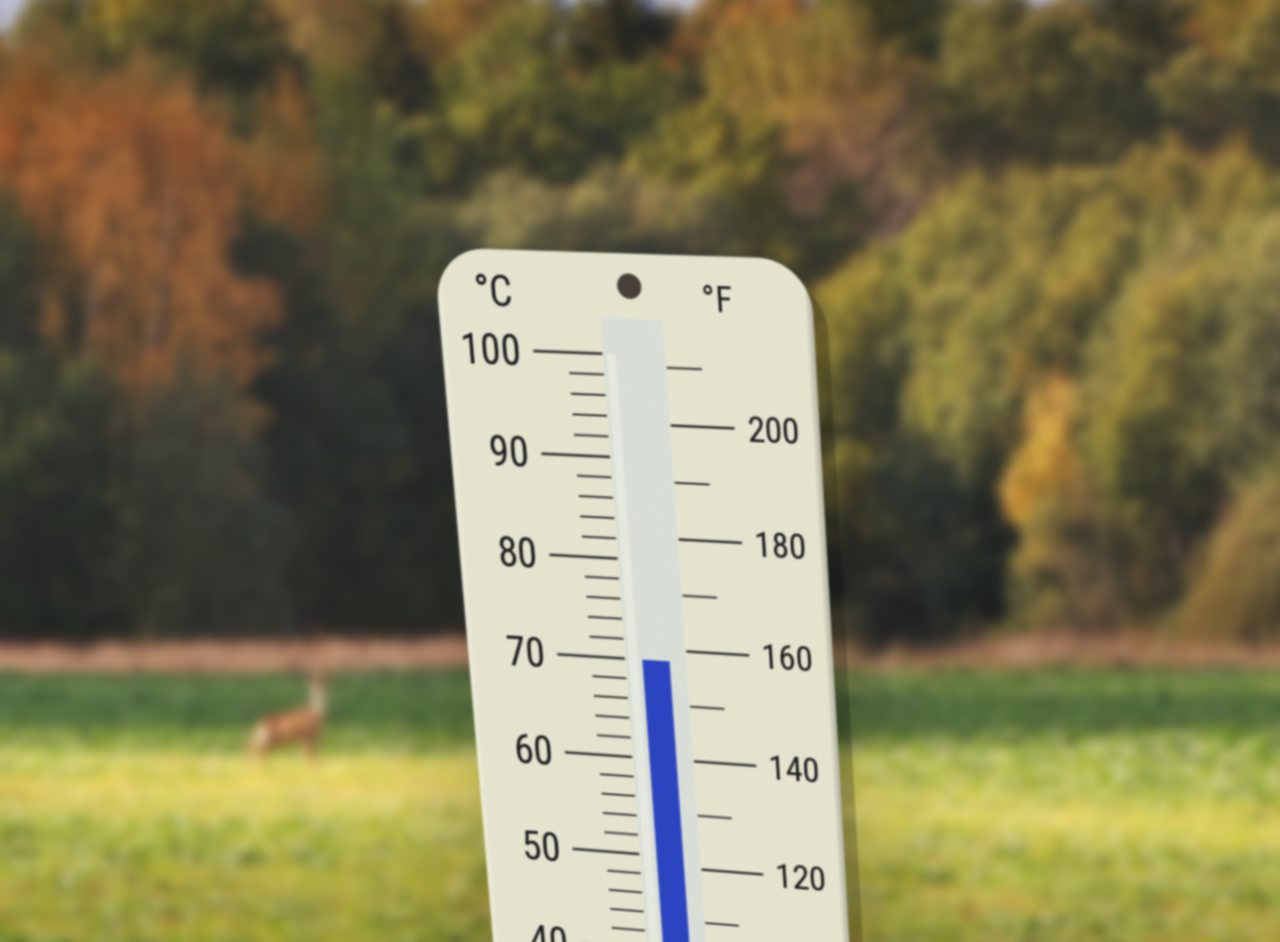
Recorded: 70,°C
